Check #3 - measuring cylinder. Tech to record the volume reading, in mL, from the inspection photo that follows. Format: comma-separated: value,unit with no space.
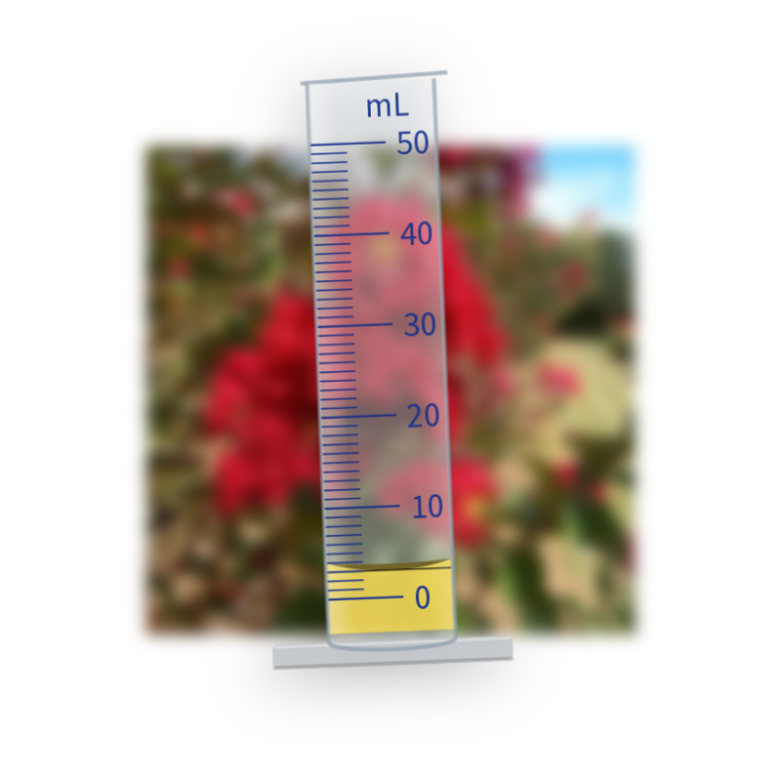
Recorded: 3,mL
